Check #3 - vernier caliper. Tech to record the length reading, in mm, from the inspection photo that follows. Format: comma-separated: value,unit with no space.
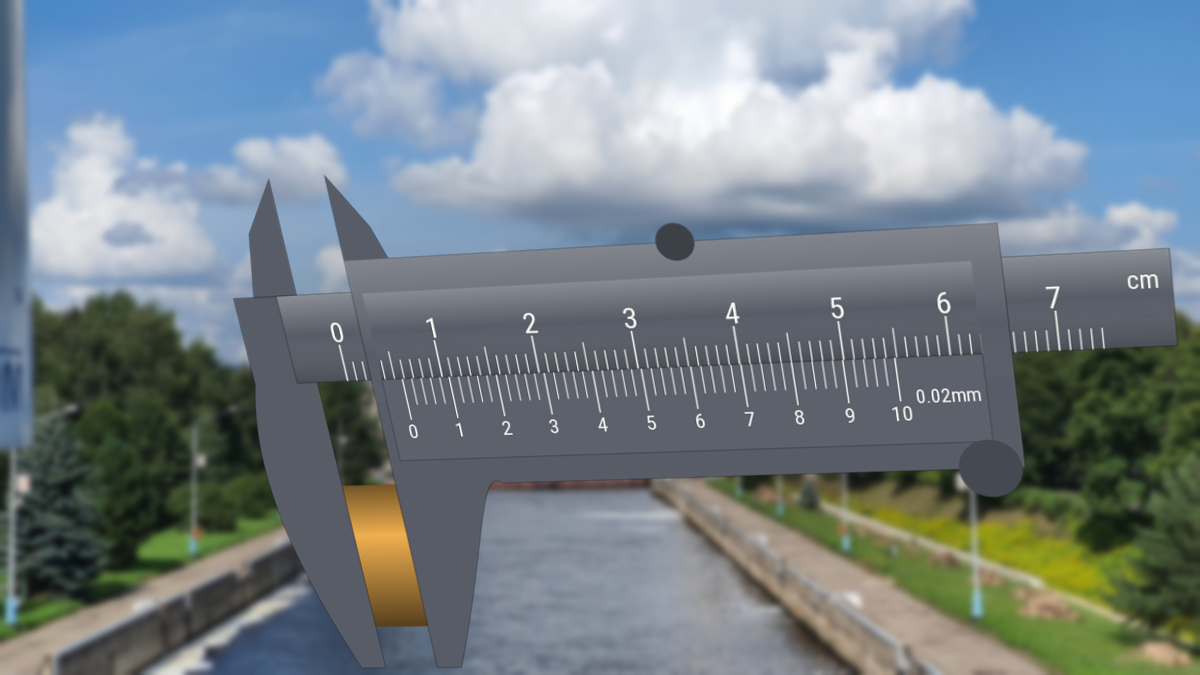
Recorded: 5.8,mm
